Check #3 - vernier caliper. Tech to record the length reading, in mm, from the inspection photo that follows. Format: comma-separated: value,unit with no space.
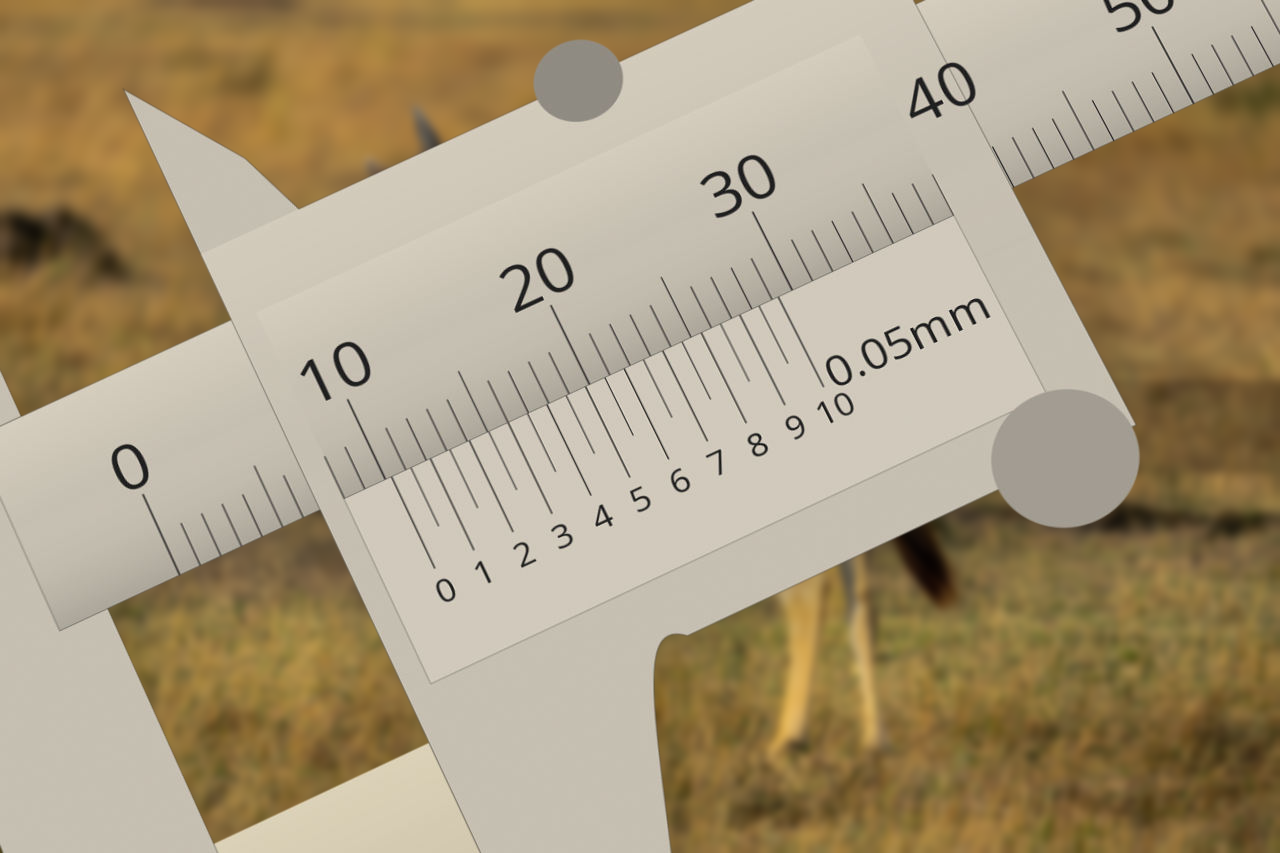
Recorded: 10.3,mm
